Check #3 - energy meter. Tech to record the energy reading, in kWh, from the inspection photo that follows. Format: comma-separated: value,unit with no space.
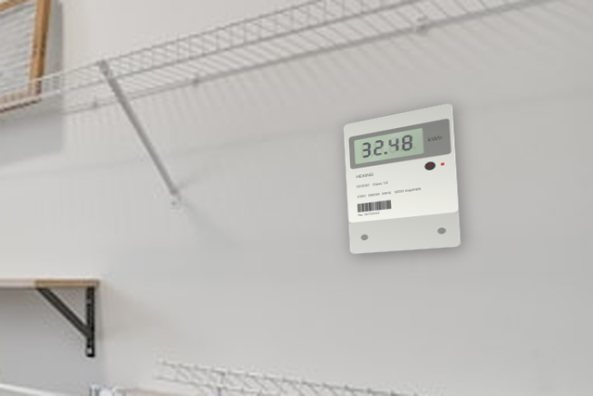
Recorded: 32.48,kWh
